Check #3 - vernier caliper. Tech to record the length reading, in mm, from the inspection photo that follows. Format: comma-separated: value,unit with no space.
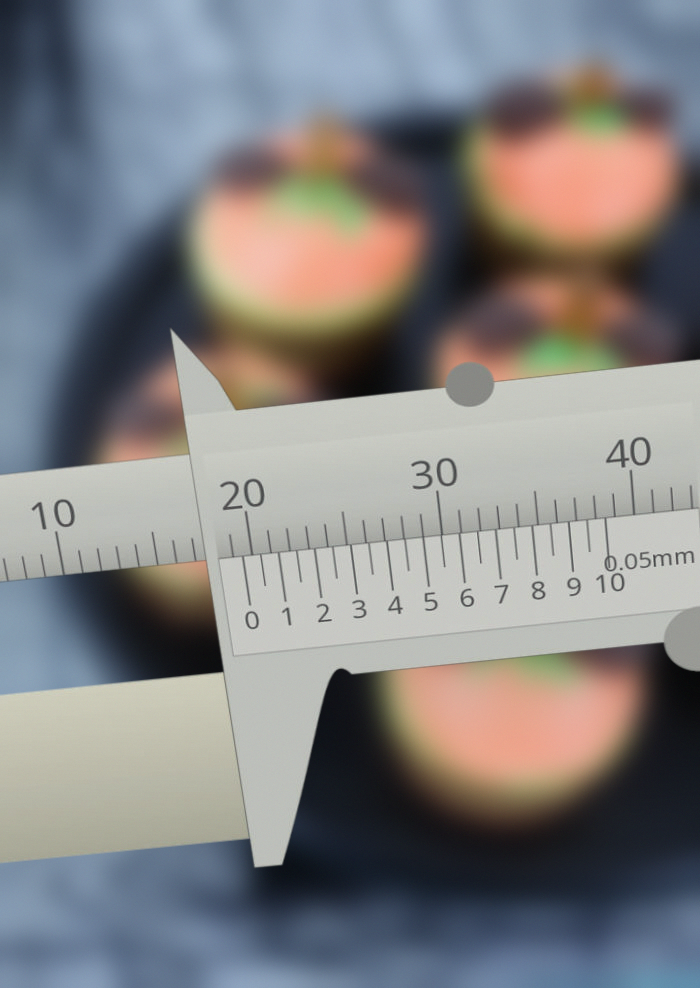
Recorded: 19.5,mm
